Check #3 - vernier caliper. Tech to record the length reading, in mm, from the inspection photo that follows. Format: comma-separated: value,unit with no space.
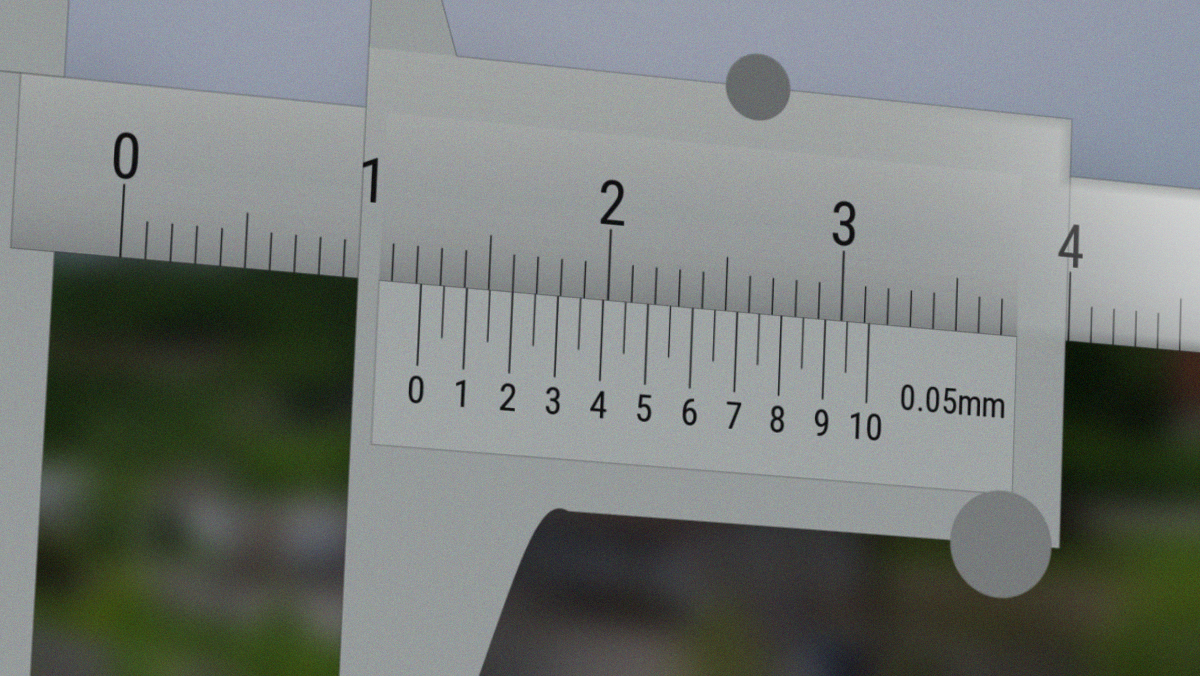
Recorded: 12.2,mm
